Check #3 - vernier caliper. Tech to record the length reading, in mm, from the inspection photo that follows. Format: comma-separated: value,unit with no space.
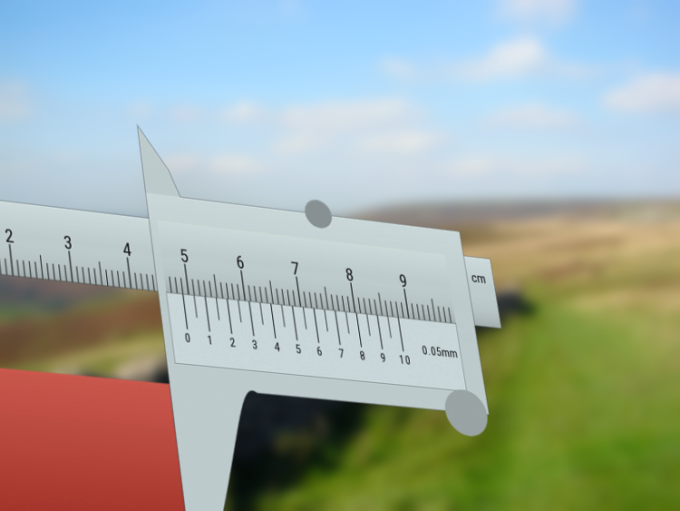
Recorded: 49.0,mm
